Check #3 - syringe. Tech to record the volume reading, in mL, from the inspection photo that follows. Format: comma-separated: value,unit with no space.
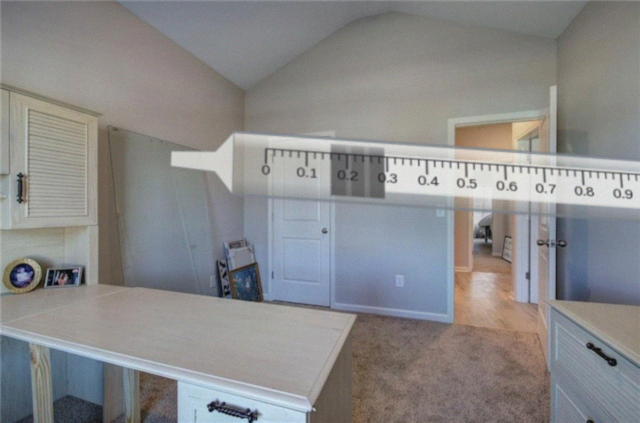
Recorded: 0.16,mL
